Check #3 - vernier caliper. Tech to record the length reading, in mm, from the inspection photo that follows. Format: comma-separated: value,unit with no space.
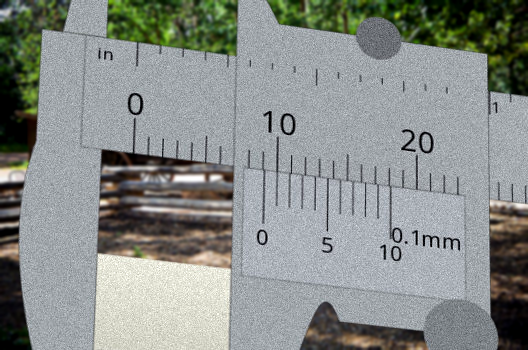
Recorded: 9.1,mm
